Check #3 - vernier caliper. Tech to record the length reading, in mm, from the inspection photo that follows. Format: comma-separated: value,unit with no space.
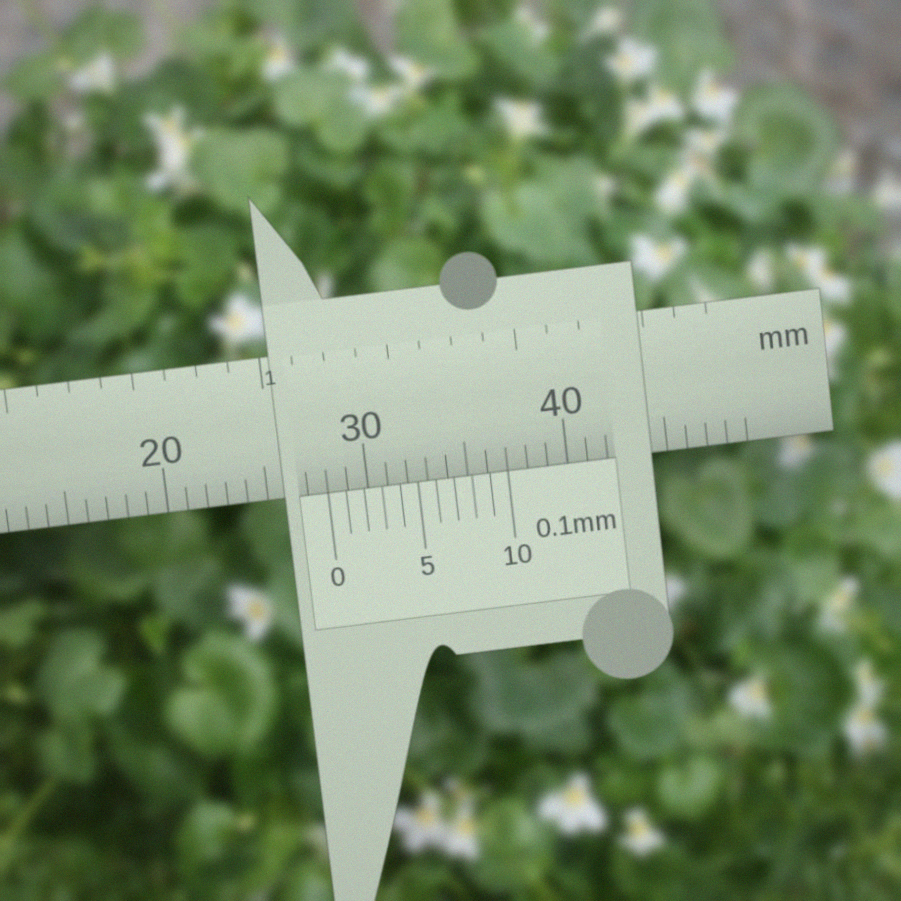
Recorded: 28.0,mm
